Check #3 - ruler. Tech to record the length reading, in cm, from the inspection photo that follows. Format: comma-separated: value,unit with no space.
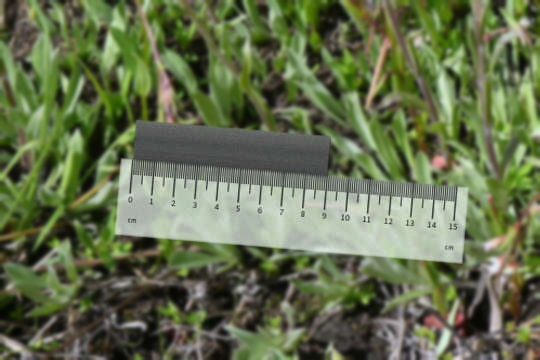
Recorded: 9,cm
